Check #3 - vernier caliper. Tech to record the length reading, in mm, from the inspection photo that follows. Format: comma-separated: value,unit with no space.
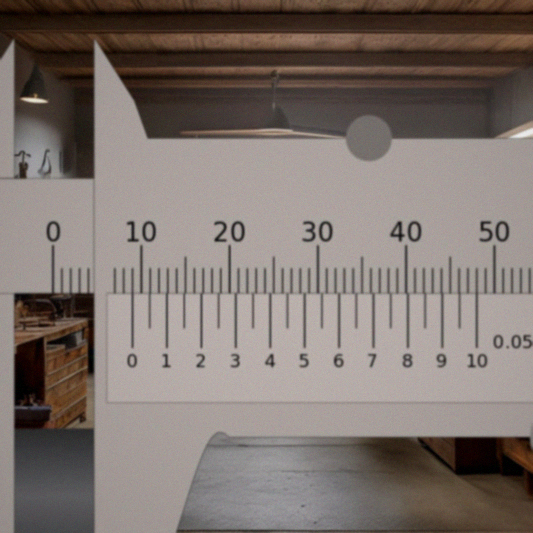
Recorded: 9.0,mm
